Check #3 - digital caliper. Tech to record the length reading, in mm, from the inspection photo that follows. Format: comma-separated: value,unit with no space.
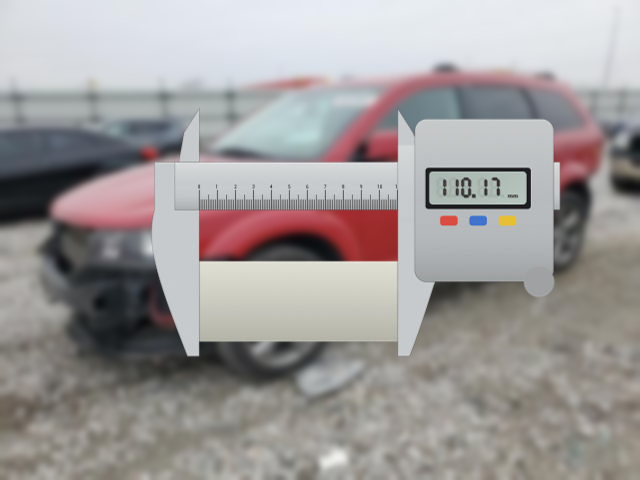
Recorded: 110.17,mm
